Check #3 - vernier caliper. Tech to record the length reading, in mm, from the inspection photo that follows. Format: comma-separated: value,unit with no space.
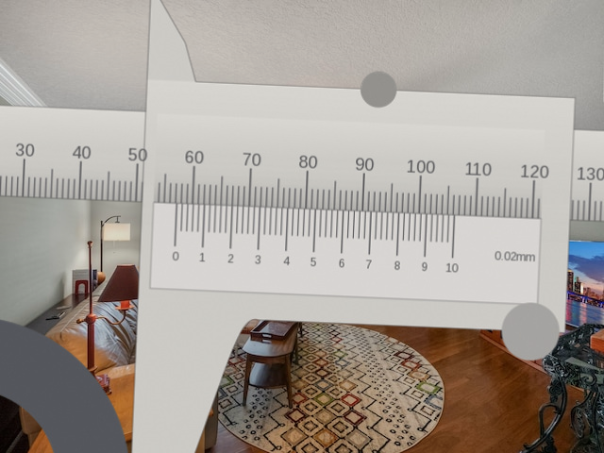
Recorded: 57.2,mm
